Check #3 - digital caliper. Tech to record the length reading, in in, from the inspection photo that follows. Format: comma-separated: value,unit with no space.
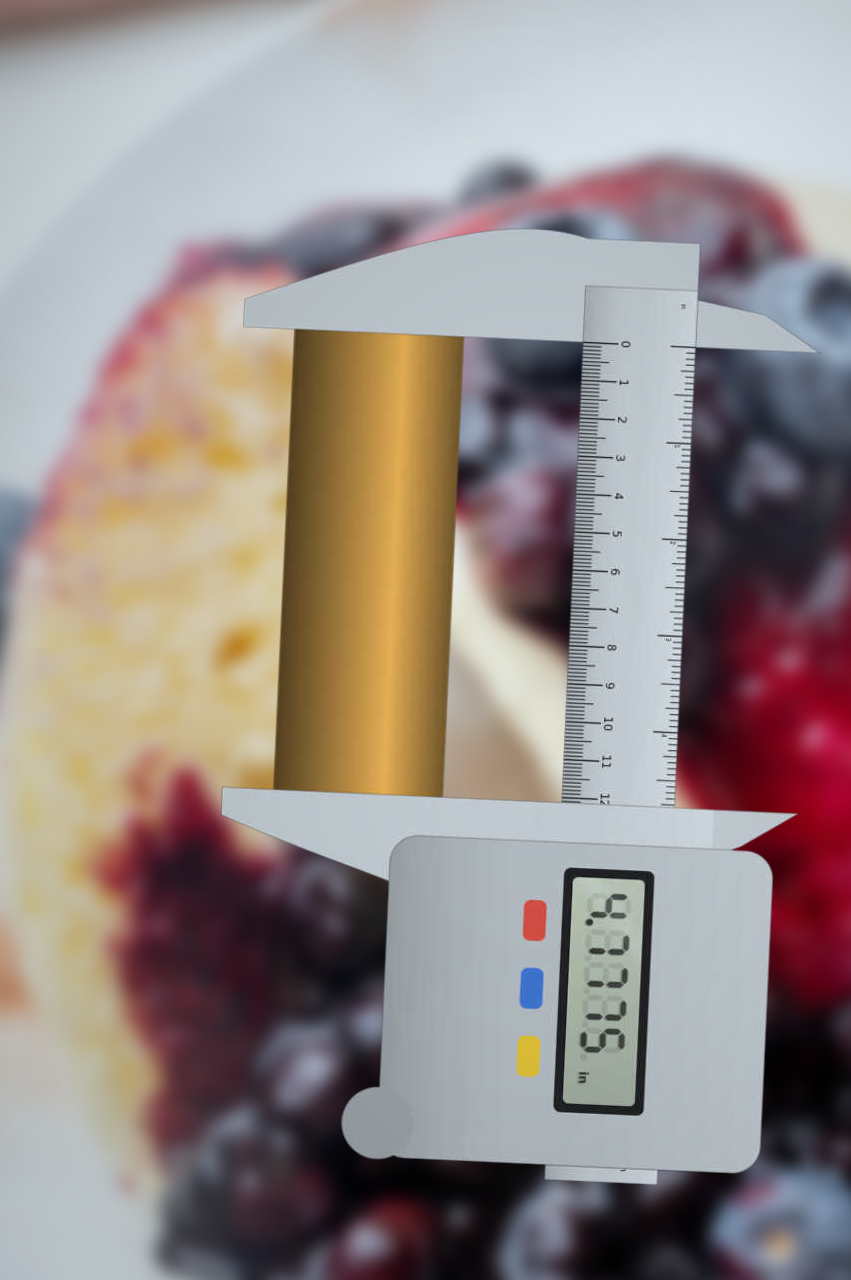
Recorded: 4.7775,in
